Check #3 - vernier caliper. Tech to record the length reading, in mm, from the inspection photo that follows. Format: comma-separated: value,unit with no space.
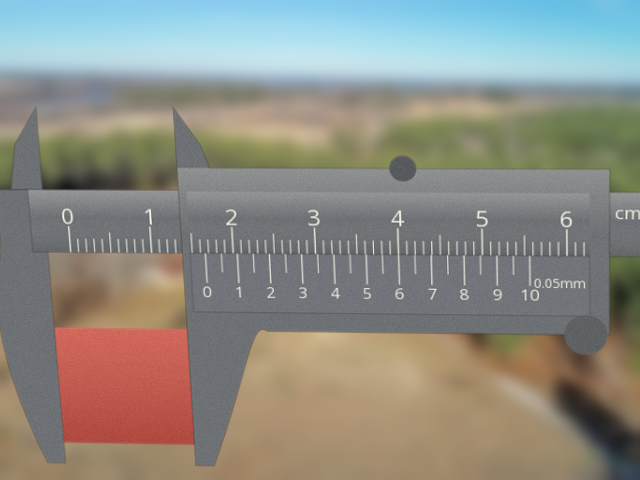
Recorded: 16.6,mm
